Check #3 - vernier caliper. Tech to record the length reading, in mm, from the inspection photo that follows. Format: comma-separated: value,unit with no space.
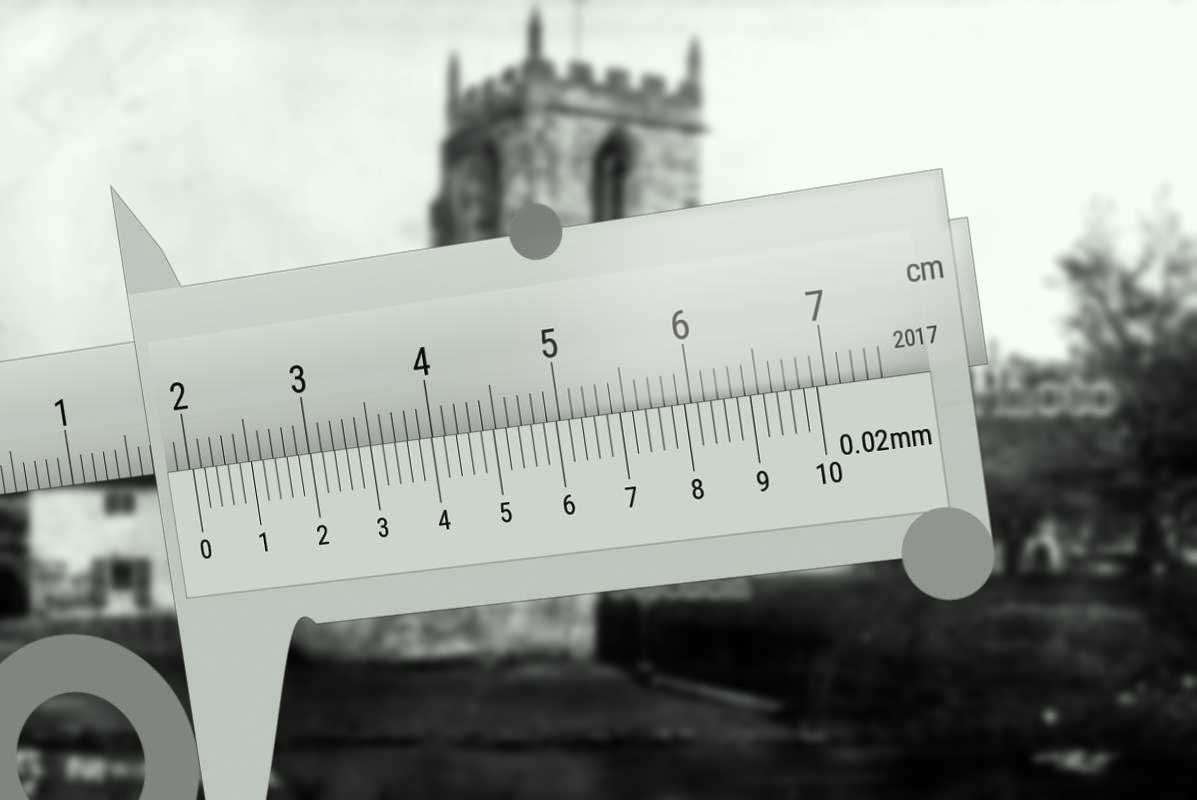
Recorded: 20.3,mm
